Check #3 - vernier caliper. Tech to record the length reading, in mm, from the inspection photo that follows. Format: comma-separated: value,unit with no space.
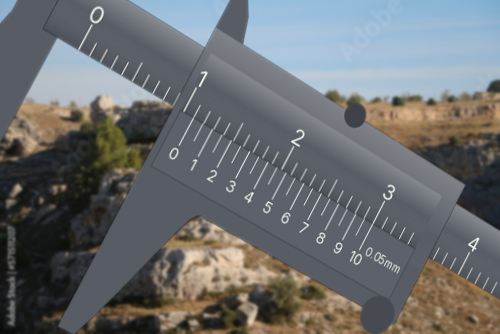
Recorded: 11.0,mm
